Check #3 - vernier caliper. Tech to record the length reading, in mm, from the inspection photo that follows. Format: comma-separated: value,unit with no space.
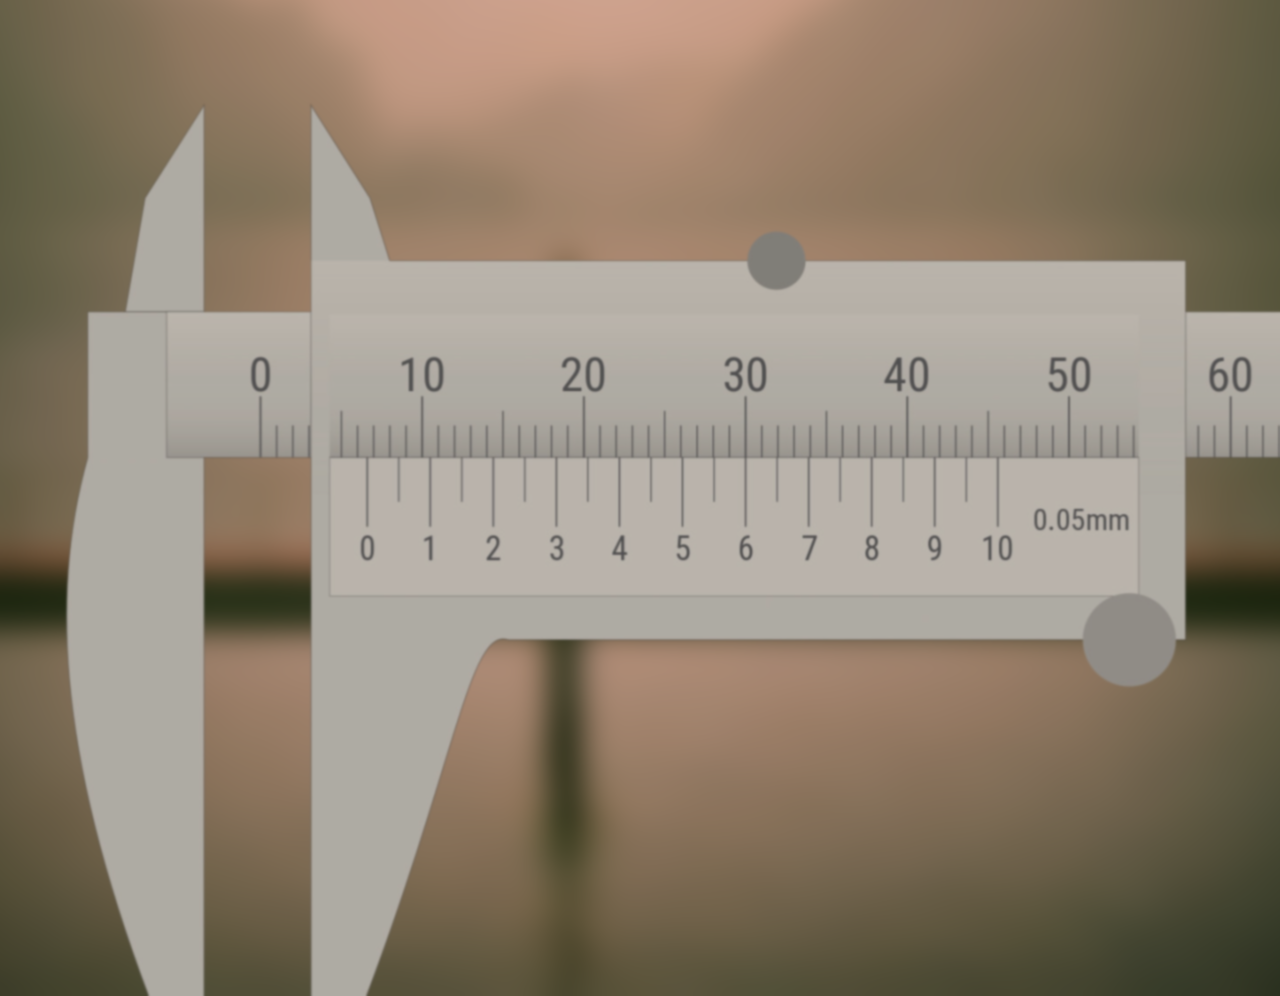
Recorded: 6.6,mm
